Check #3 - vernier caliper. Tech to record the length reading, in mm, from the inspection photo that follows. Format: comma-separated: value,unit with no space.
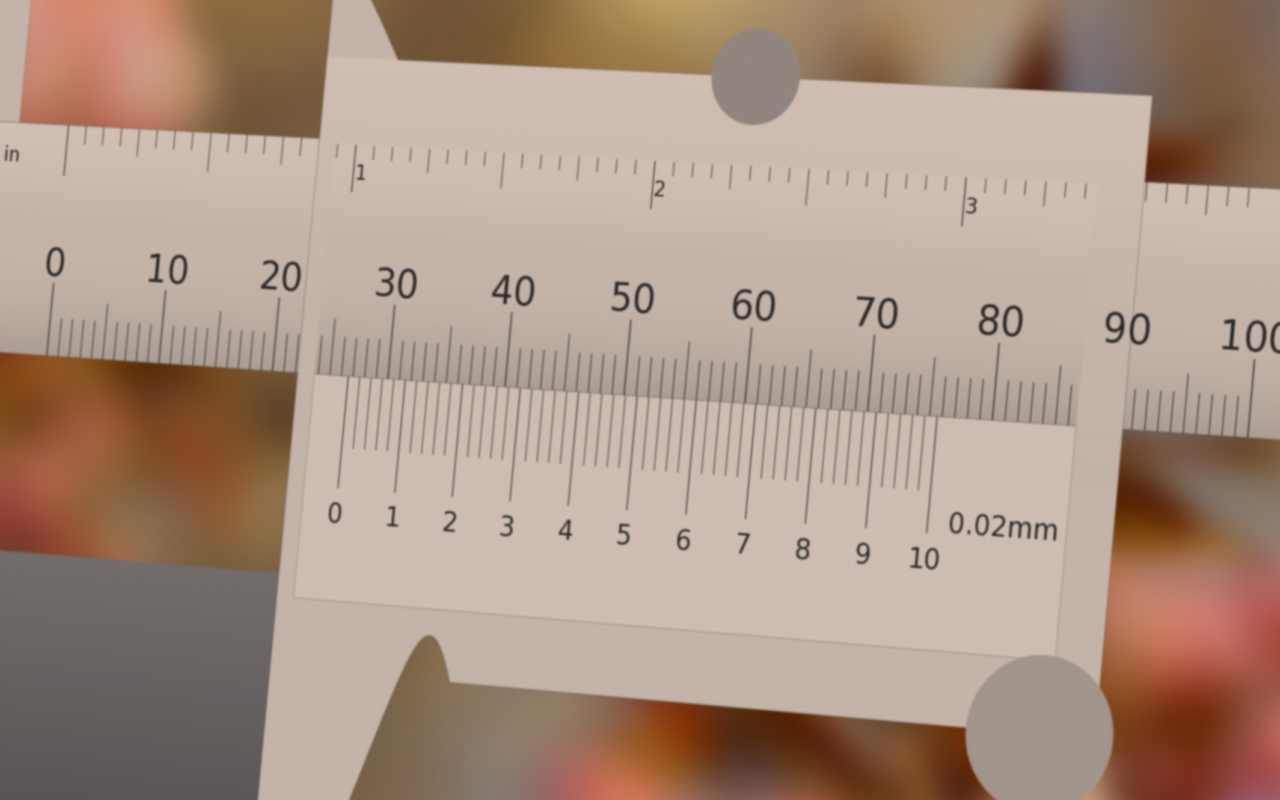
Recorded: 26.6,mm
